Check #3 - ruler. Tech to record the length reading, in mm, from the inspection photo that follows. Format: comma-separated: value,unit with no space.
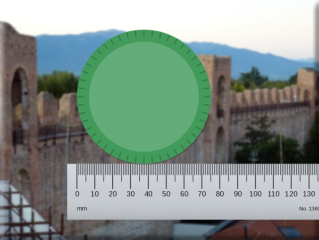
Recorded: 75,mm
